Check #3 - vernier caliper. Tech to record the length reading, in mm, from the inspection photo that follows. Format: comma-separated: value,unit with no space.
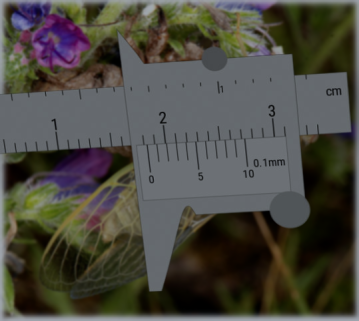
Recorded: 18.3,mm
